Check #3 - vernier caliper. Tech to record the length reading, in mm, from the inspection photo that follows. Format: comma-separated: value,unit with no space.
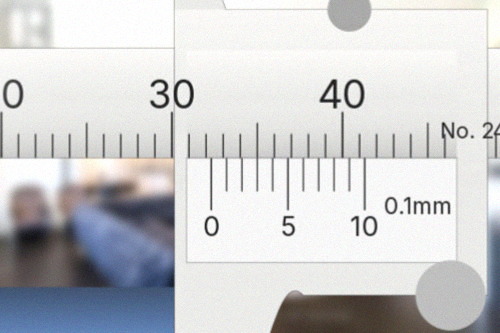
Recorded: 32.3,mm
